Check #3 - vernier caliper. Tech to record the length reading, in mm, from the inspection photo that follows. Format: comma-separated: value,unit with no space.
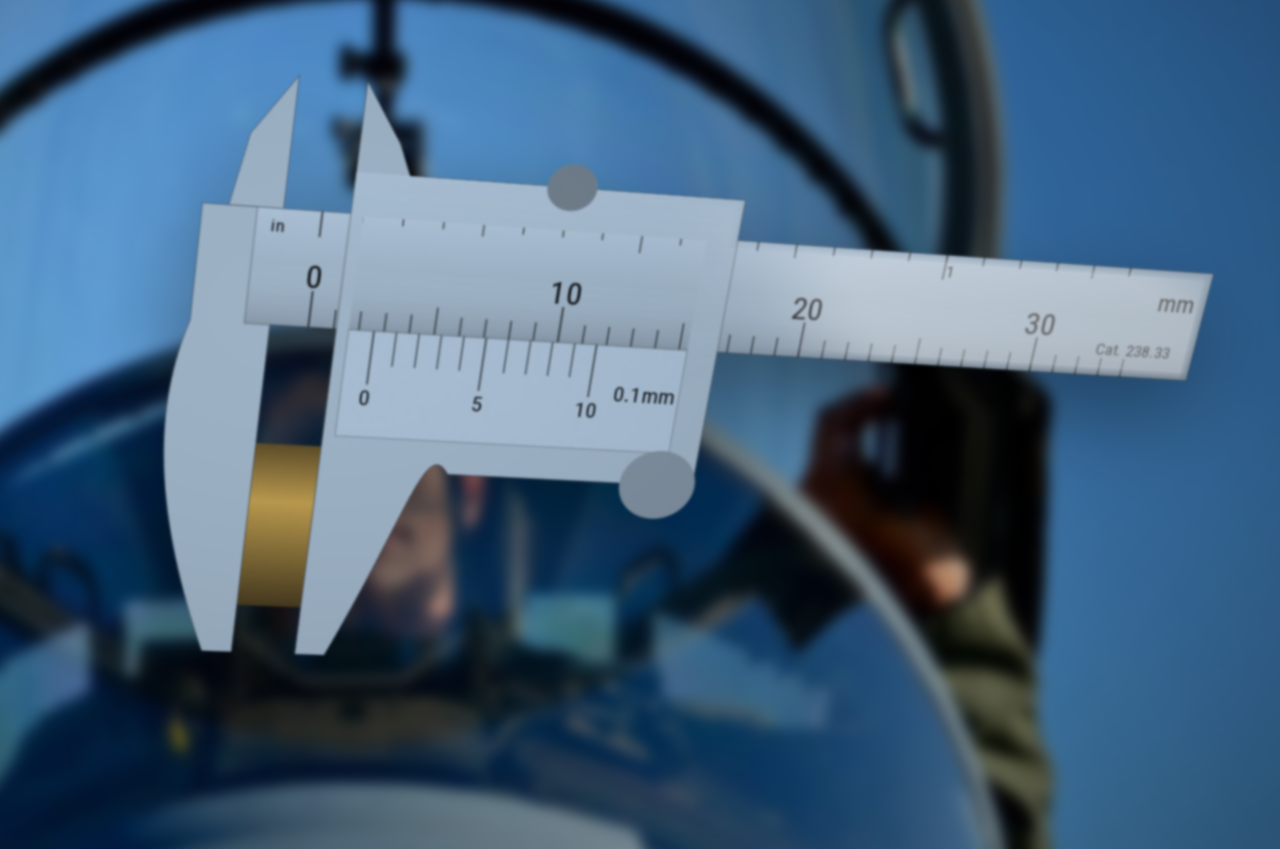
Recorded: 2.6,mm
